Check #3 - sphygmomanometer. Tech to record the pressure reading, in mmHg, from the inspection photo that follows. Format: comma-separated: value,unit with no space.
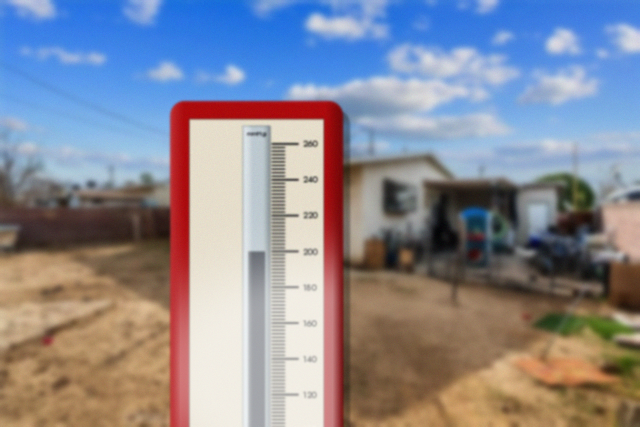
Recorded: 200,mmHg
